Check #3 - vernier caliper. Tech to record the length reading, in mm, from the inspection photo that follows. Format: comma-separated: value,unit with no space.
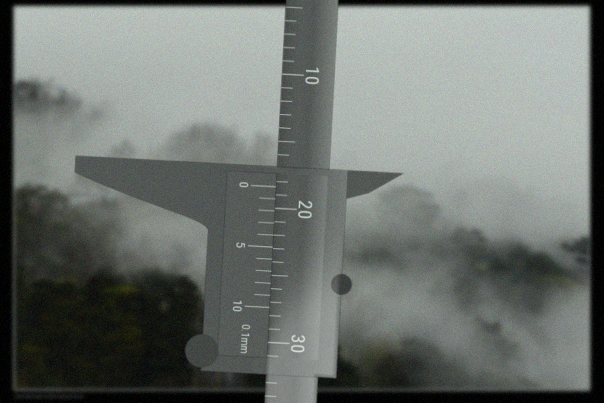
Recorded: 18.4,mm
